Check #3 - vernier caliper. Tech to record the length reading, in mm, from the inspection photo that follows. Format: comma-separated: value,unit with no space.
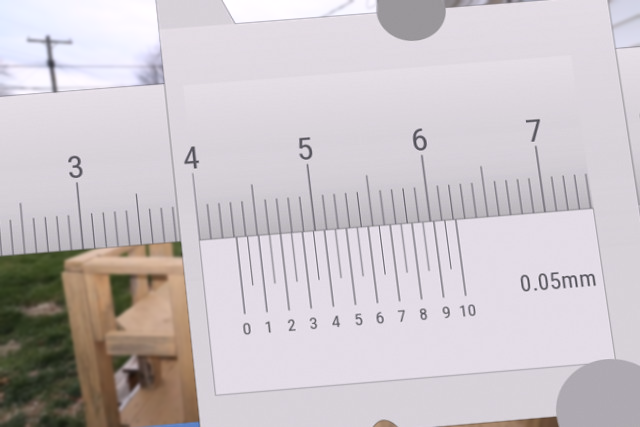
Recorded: 43.2,mm
